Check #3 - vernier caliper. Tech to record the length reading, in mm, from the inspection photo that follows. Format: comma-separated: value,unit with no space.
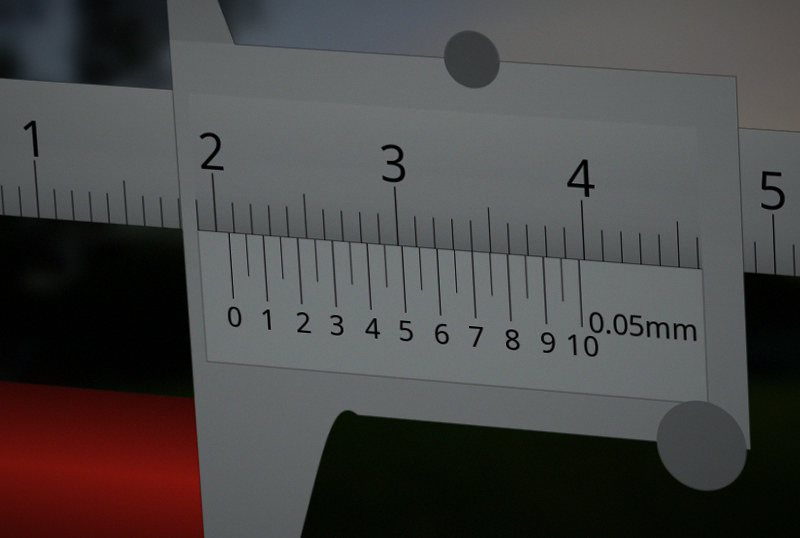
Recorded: 20.7,mm
